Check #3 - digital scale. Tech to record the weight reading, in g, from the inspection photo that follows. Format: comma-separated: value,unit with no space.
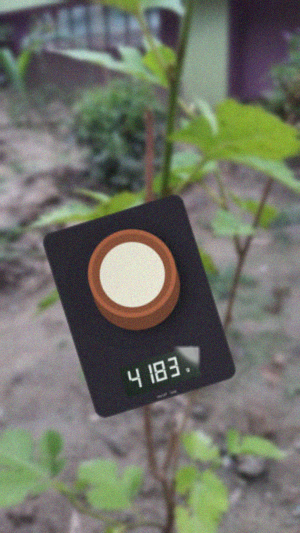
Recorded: 4183,g
